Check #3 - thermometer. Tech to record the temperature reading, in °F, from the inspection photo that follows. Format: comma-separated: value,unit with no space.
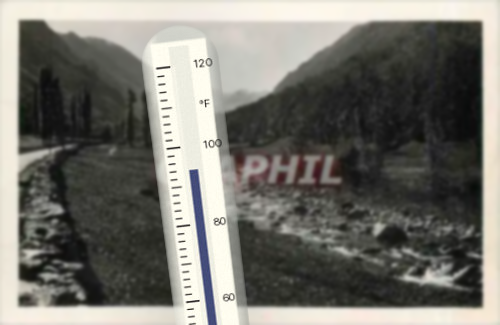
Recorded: 94,°F
